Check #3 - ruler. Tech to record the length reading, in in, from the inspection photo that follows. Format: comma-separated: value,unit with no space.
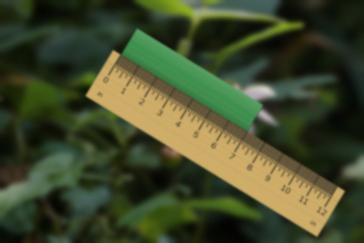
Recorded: 7,in
